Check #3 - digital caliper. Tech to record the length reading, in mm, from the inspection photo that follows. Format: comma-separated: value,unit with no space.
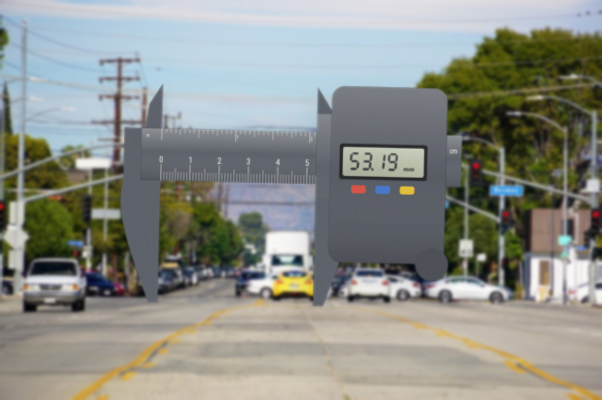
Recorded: 53.19,mm
